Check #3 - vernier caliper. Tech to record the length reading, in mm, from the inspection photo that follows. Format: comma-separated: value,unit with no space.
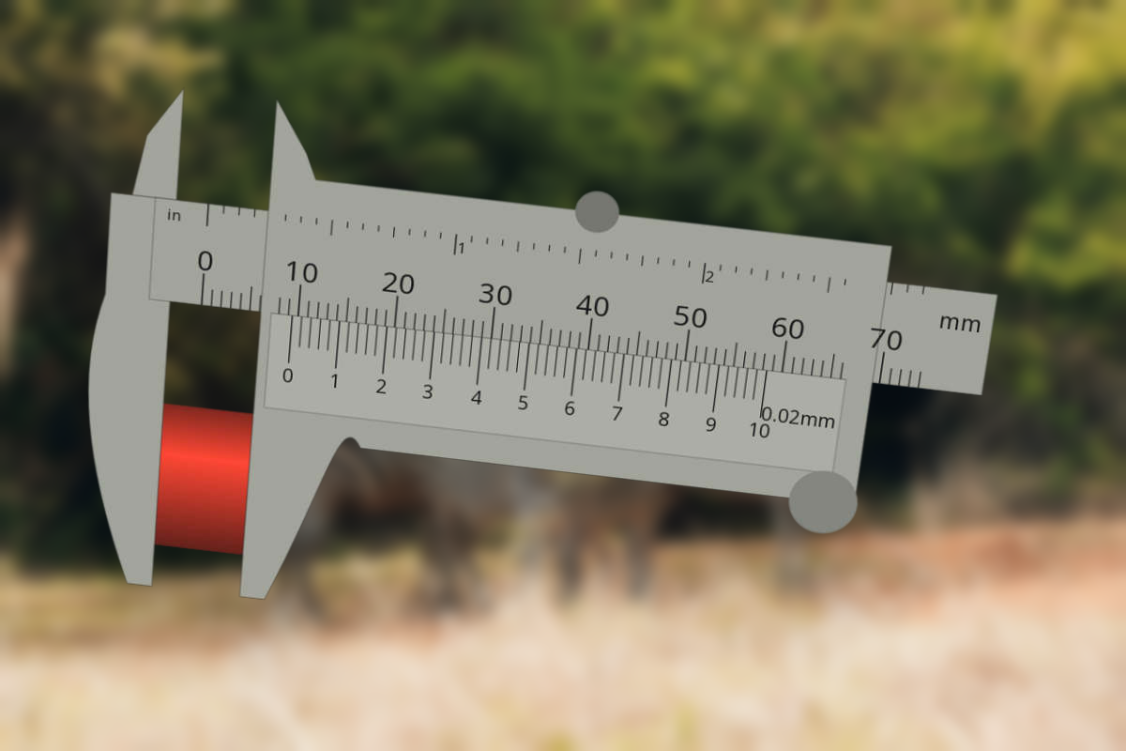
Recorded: 9.4,mm
